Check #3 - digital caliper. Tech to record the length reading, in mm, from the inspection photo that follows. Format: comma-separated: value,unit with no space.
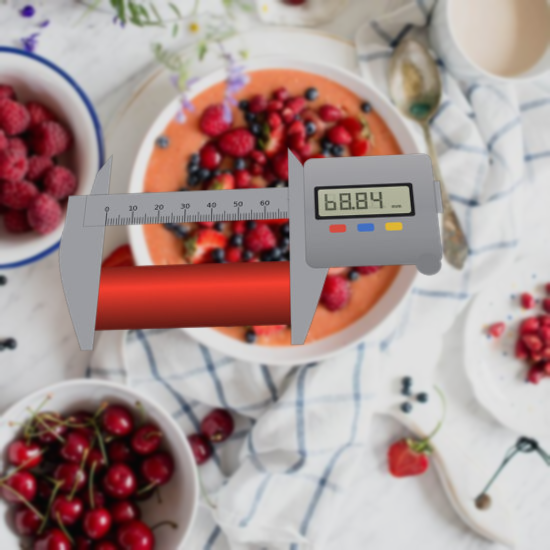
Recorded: 68.84,mm
